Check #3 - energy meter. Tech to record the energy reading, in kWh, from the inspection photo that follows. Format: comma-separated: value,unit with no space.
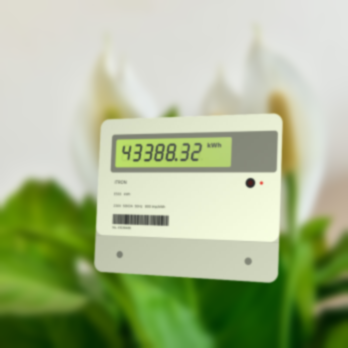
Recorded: 43388.32,kWh
